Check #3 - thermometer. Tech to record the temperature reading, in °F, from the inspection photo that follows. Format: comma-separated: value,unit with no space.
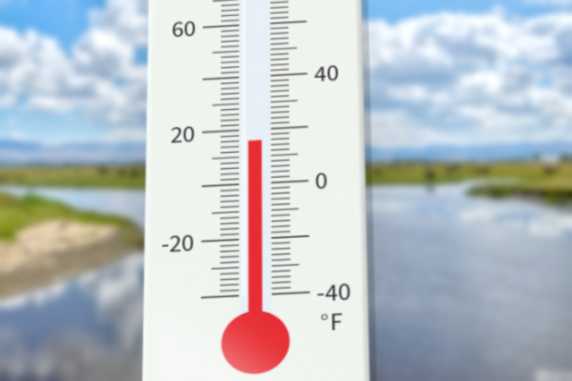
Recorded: 16,°F
